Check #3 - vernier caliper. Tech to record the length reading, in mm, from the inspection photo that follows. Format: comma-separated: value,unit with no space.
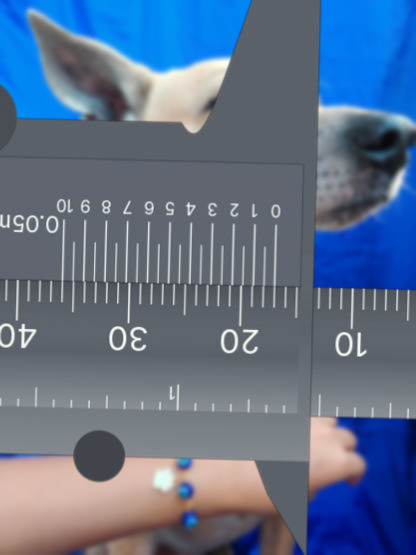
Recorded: 17.0,mm
